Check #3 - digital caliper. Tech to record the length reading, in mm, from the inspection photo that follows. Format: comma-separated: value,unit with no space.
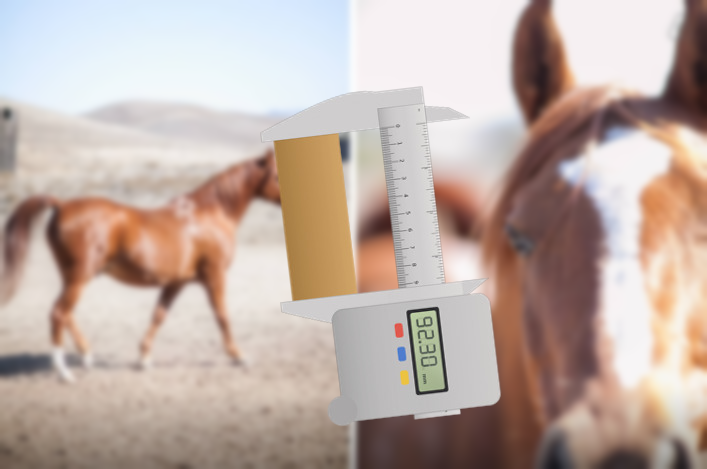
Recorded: 92.30,mm
